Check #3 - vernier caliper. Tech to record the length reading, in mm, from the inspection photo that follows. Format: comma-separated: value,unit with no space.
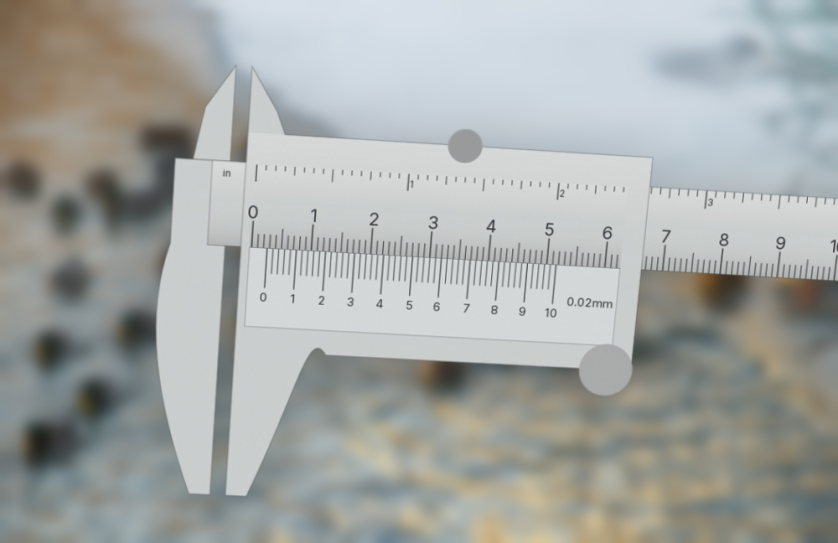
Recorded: 2.6,mm
